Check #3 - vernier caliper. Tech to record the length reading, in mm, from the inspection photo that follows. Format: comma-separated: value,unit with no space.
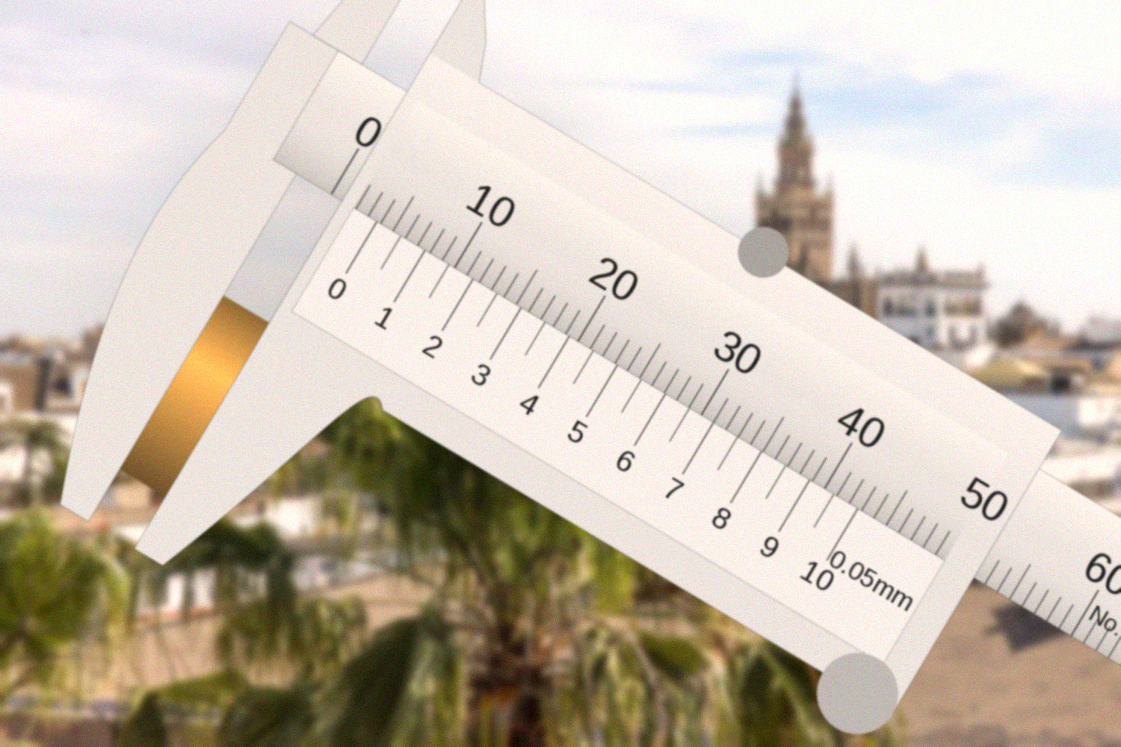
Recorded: 3.7,mm
